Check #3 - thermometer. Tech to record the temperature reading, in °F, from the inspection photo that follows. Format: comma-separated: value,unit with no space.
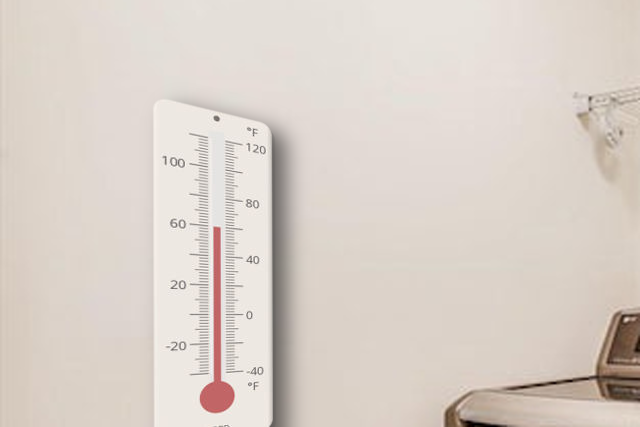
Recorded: 60,°F
